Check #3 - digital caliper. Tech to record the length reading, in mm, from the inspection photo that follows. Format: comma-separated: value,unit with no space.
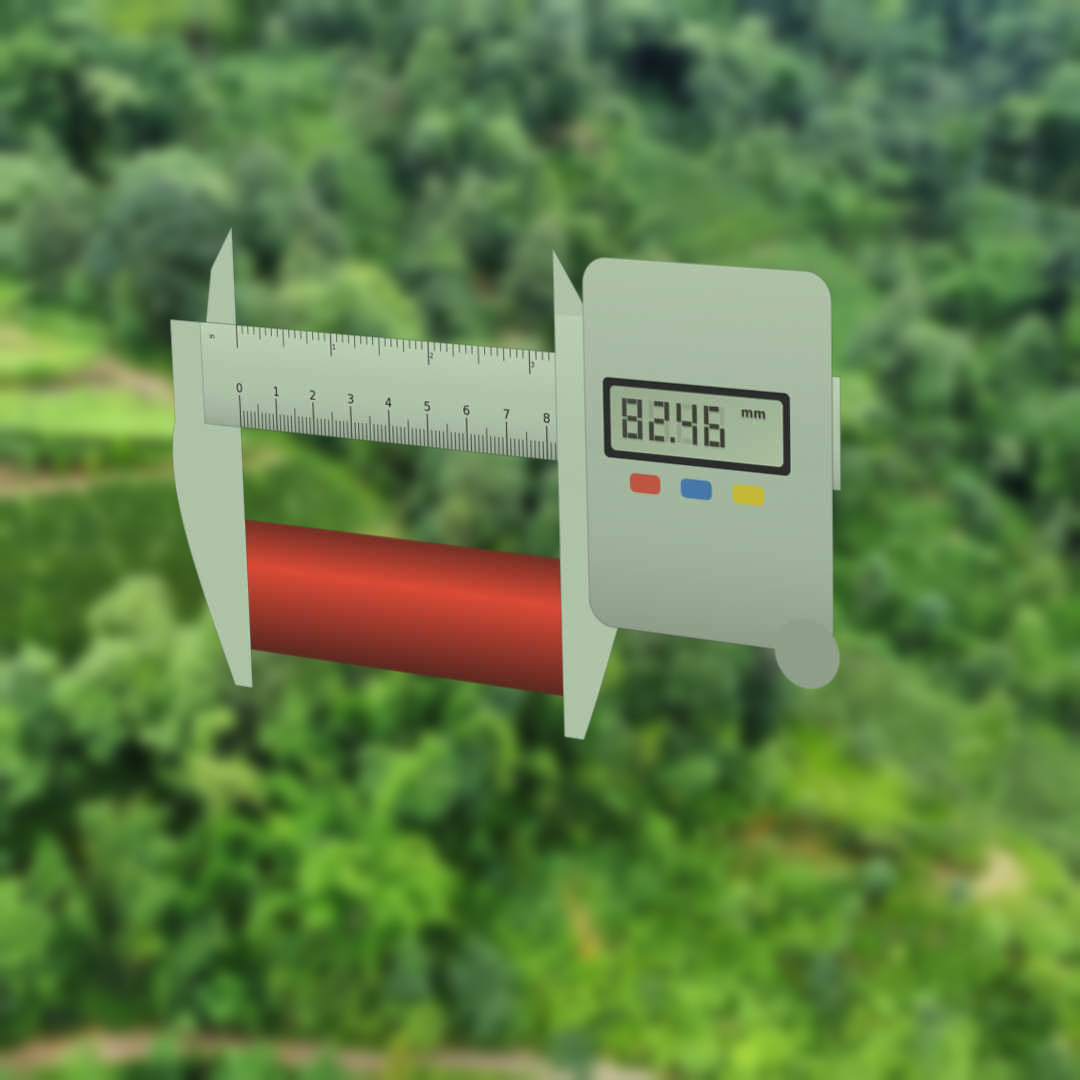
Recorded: 82.46,mm
